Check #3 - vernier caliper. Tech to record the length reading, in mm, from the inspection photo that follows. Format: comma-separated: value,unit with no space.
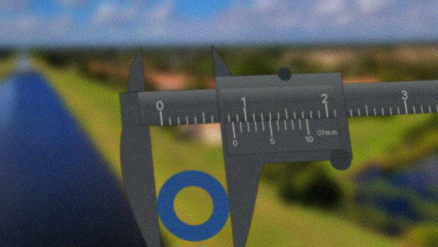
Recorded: 8.4,mm
